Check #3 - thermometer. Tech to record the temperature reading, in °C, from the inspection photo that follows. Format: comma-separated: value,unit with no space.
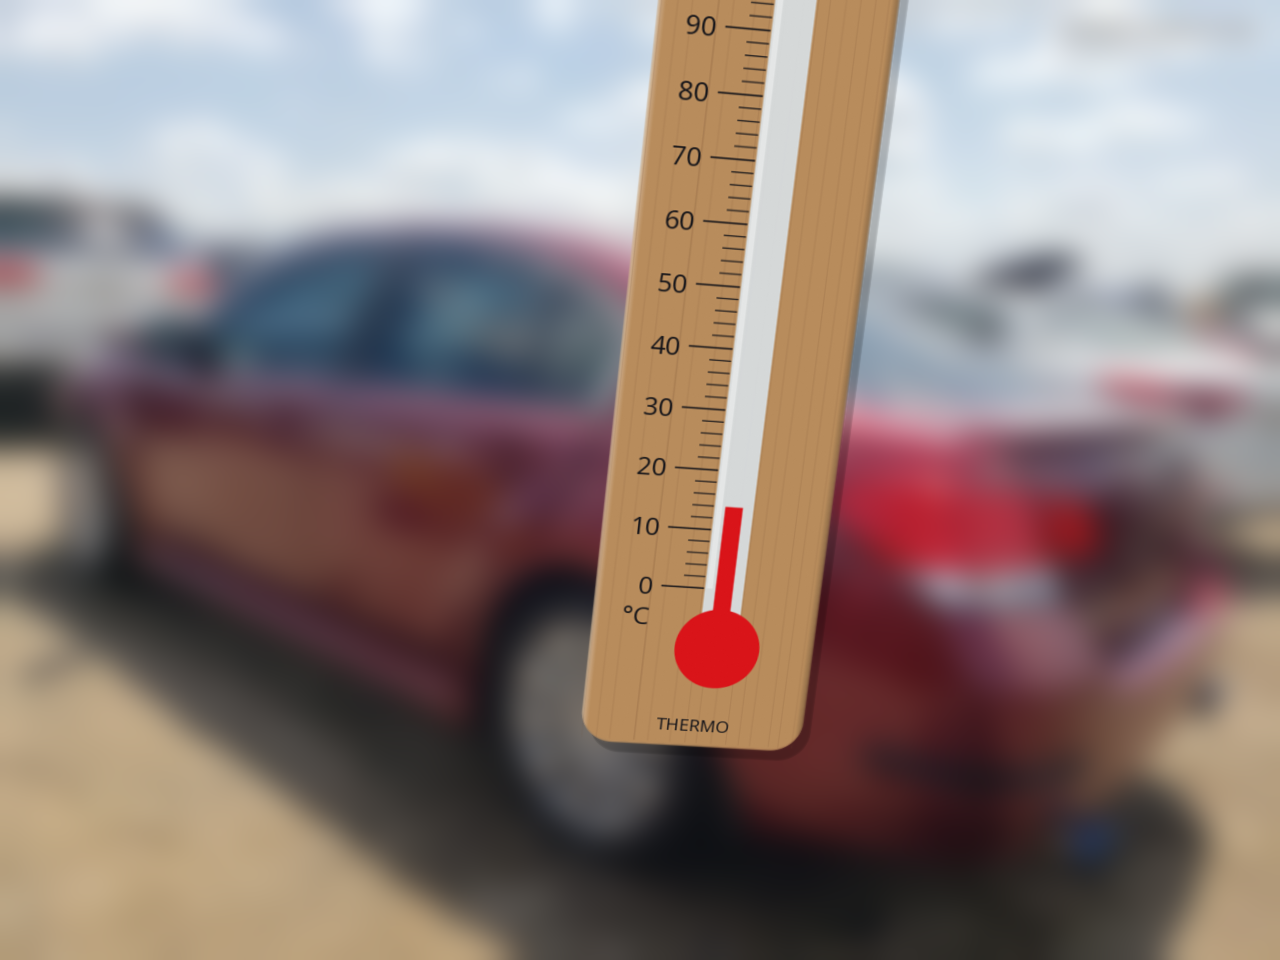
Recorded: 14,°C
